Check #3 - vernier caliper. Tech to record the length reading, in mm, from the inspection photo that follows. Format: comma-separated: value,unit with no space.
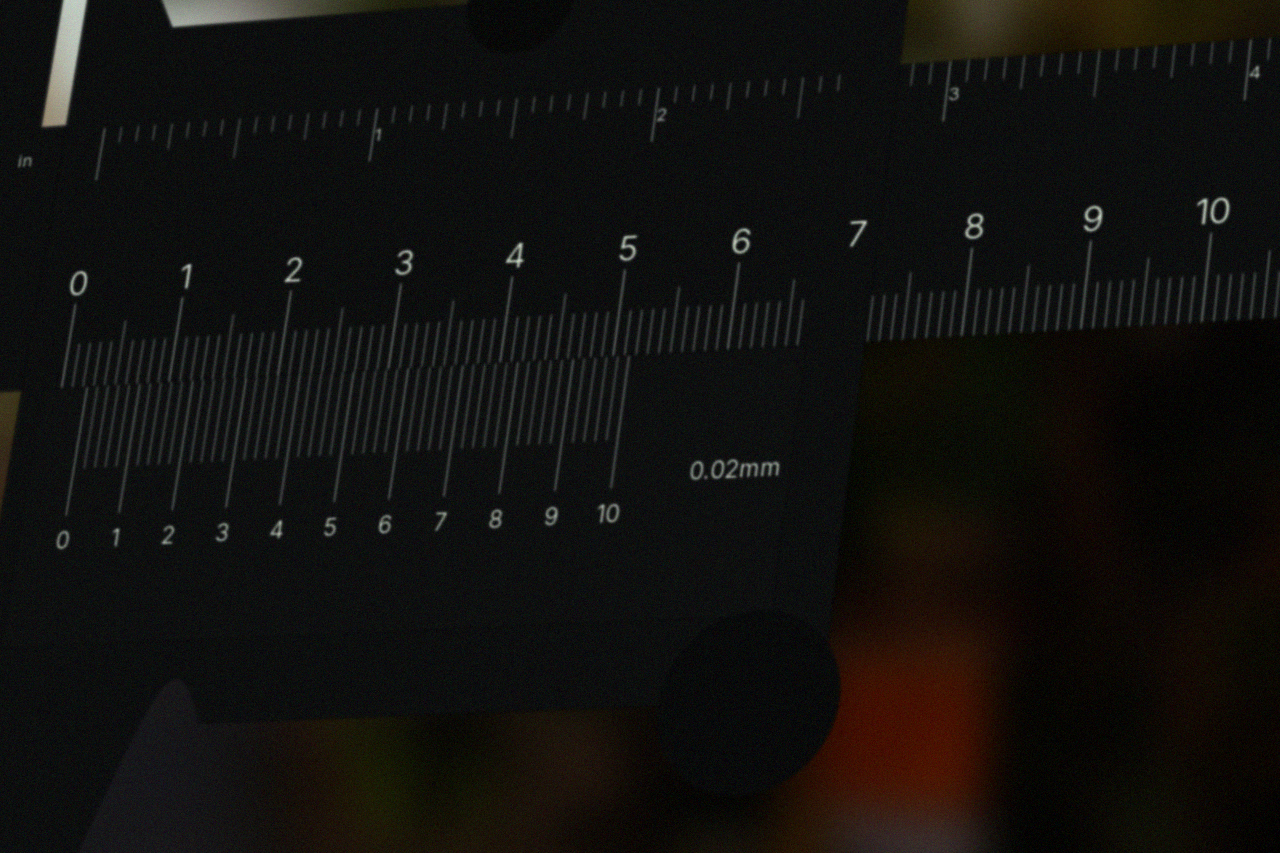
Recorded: 2.4,mm
